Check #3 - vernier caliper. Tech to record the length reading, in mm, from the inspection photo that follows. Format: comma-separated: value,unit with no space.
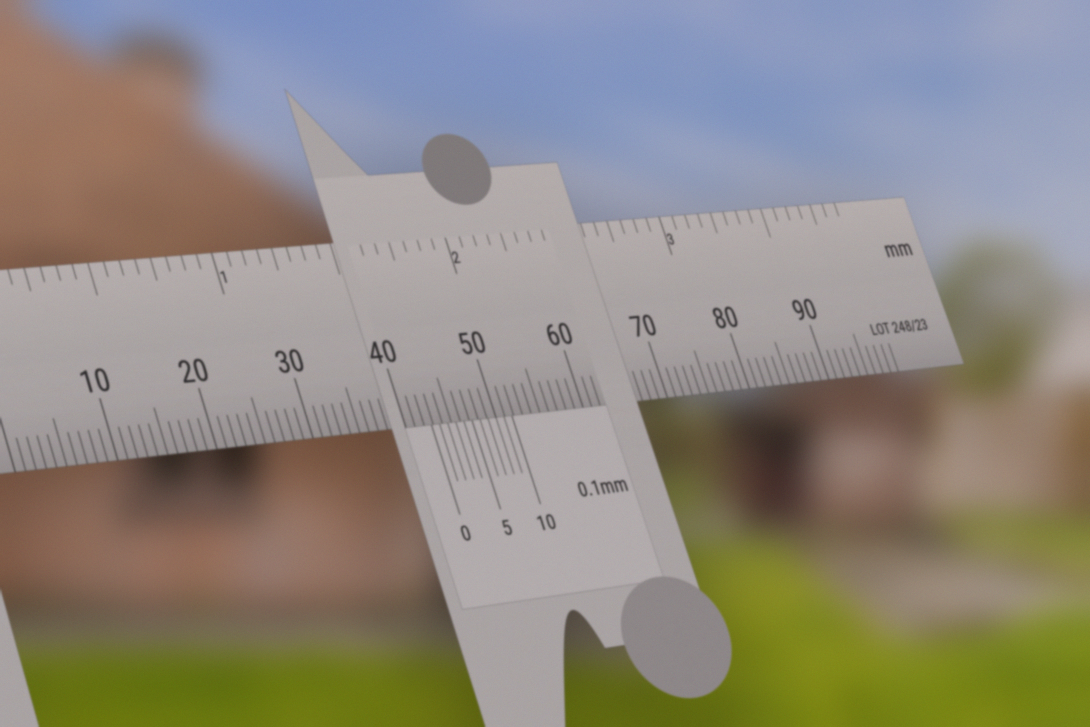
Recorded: 42.8,mm
